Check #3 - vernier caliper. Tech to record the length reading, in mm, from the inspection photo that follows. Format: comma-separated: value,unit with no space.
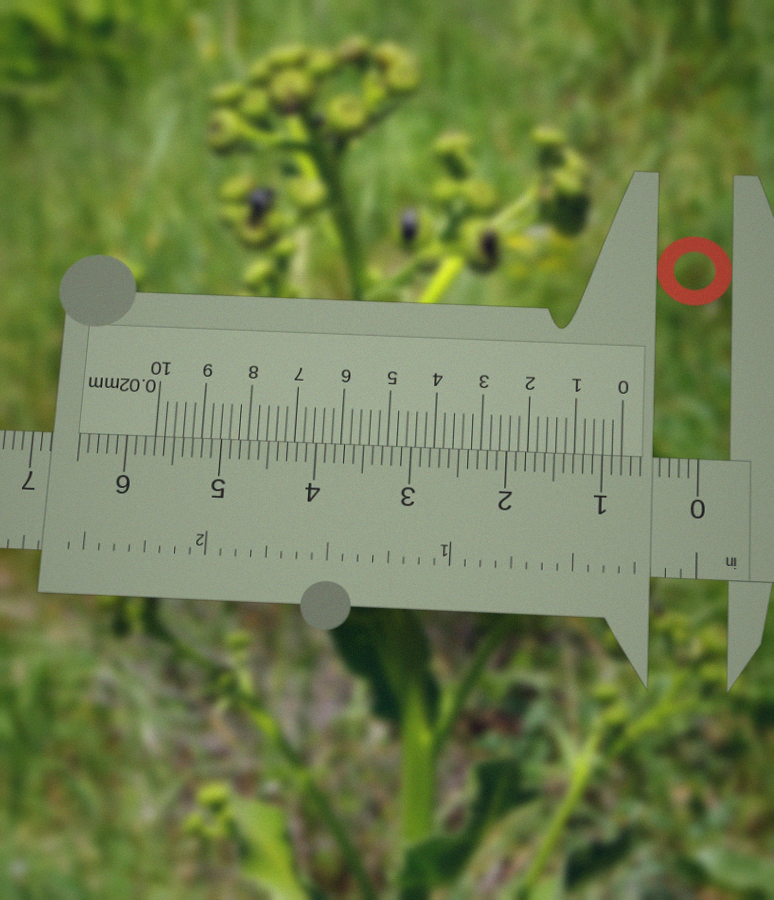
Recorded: 8.0,mm
